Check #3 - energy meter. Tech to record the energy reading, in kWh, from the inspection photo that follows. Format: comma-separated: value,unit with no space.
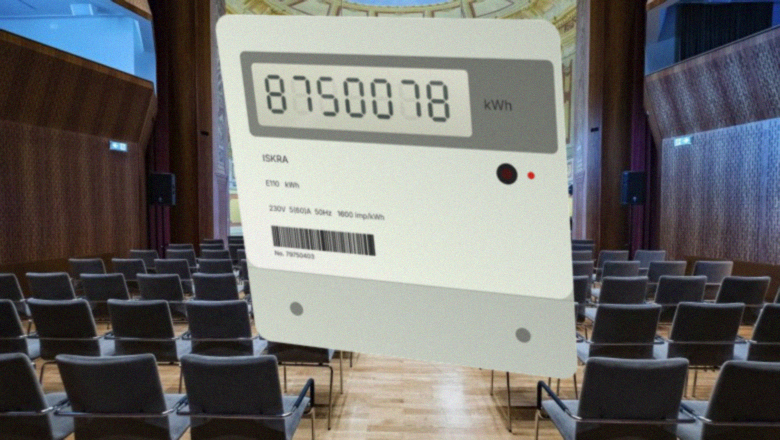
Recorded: 8750078,kWh
